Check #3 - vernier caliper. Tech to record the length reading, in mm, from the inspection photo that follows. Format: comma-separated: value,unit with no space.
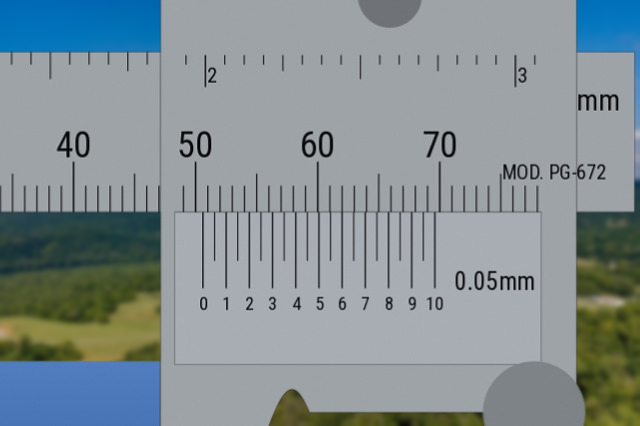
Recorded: 50.6,mm
